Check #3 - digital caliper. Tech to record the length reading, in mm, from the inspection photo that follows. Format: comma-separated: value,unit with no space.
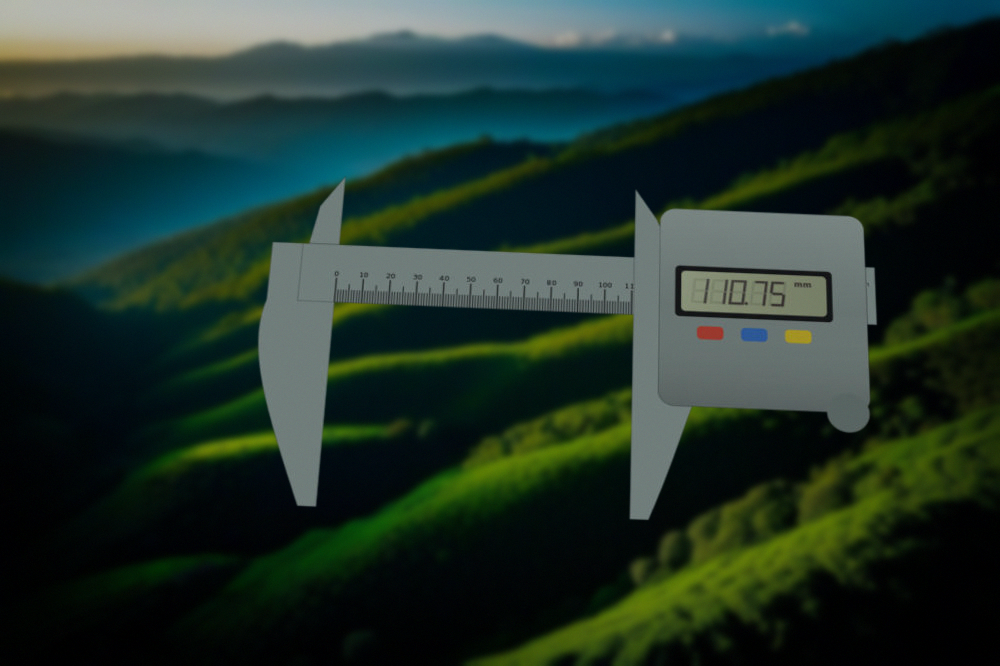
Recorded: 110.75,mm
